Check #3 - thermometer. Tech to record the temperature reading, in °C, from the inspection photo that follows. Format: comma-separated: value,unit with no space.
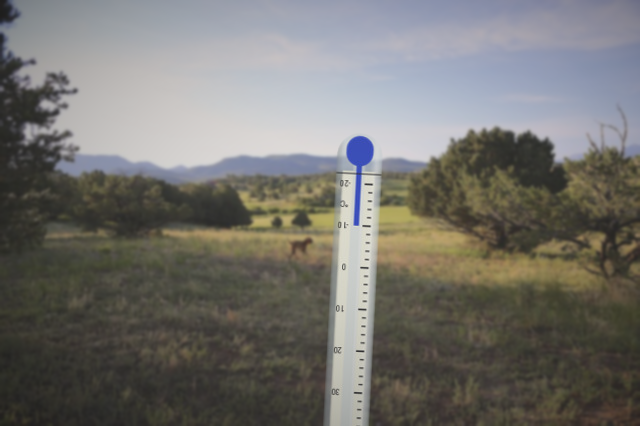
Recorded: -10,°C
